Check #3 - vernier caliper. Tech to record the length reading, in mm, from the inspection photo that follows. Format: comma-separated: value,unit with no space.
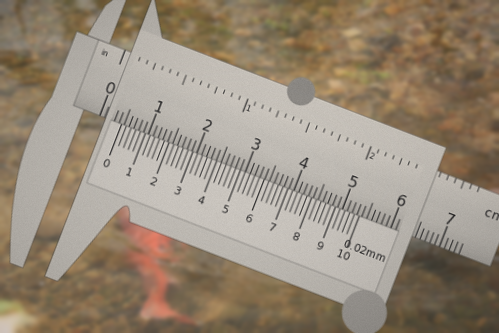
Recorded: 4.5,mm
